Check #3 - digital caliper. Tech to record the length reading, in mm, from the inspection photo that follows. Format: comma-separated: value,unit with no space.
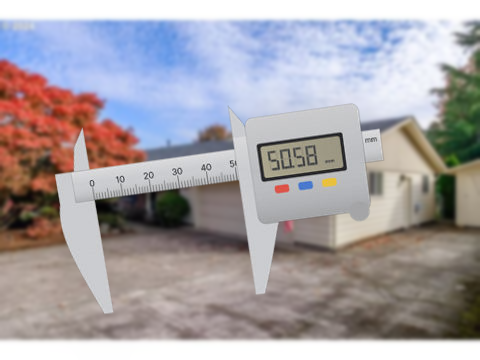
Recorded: 50.58,mm
